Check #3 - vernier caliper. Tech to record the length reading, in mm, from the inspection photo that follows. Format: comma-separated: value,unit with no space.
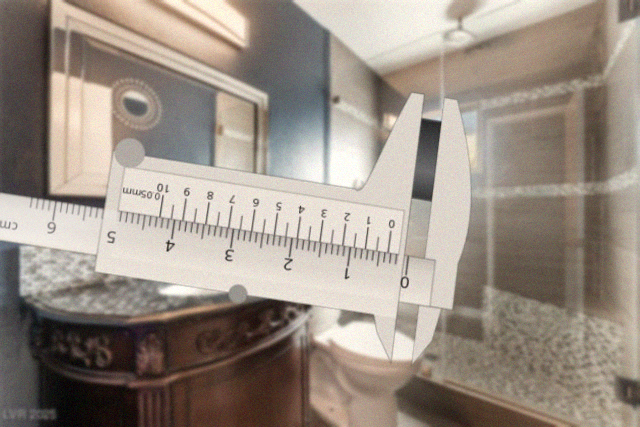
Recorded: 3.5,mm
